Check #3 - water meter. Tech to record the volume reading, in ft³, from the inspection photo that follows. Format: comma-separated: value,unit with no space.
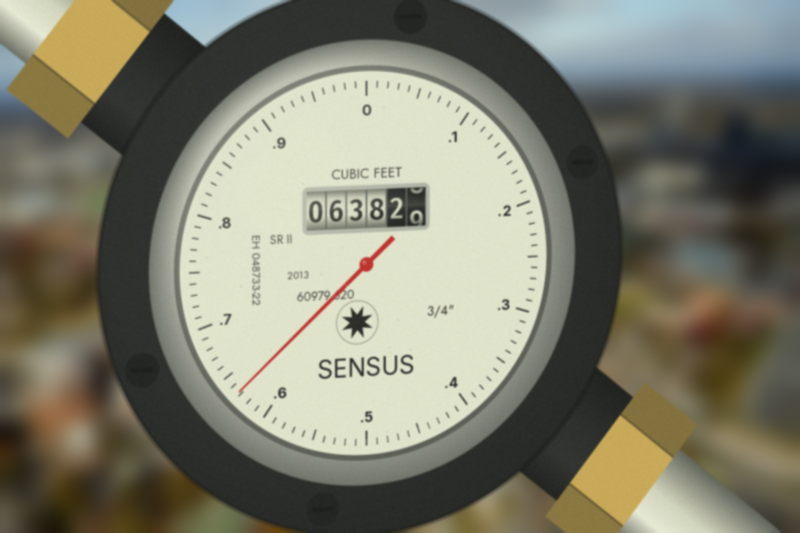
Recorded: 63828.63,ft³
